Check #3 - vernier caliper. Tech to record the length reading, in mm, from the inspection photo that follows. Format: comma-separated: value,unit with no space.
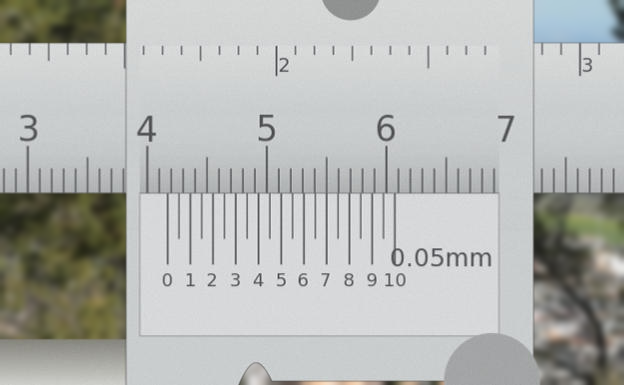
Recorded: 41.7,mm
